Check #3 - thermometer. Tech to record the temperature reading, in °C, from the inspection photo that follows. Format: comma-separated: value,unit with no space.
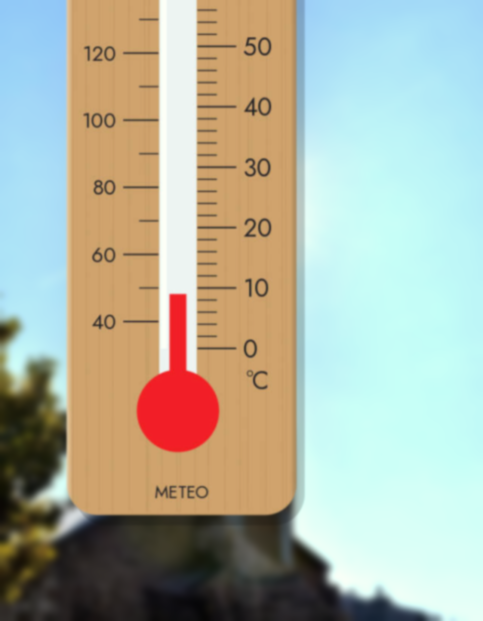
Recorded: 9,°C
